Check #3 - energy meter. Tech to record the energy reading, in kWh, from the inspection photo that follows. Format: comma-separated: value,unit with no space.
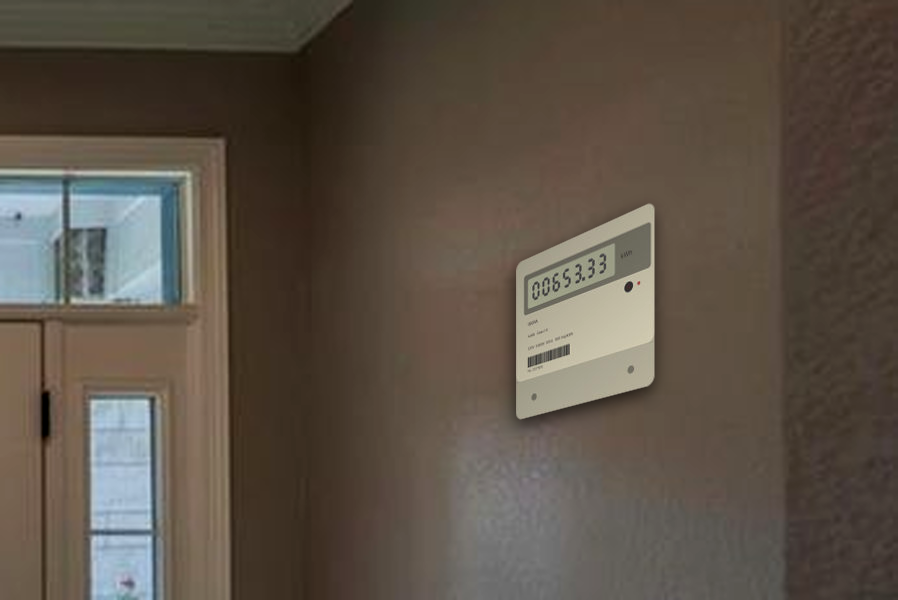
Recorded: 653.33,kWh
